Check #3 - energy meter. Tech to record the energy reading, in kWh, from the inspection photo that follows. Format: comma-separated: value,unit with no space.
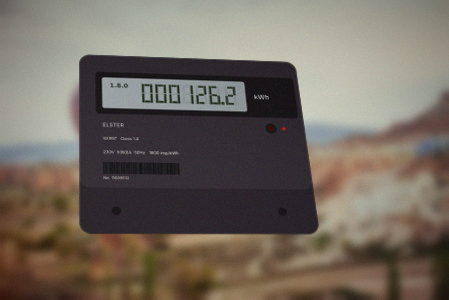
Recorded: 126.2,kWh
